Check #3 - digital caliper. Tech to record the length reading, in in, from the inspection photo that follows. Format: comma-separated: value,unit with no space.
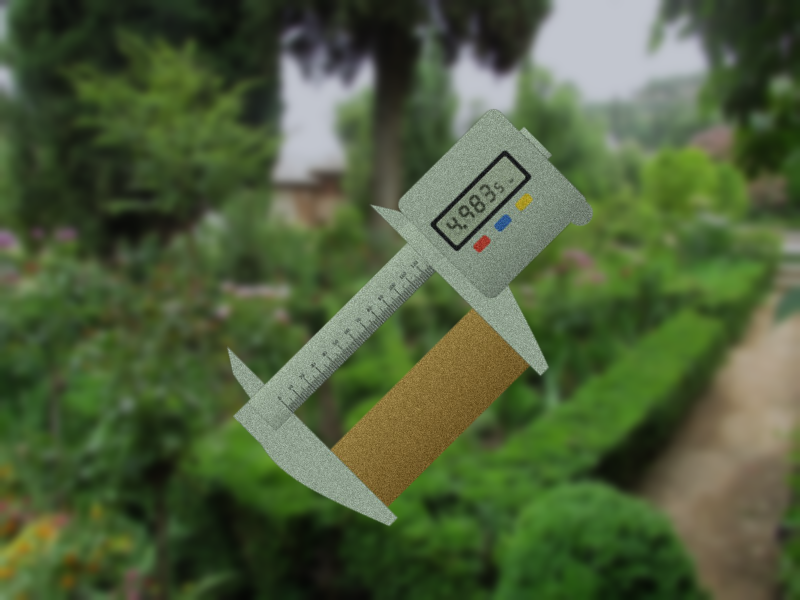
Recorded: 4.9835,in
